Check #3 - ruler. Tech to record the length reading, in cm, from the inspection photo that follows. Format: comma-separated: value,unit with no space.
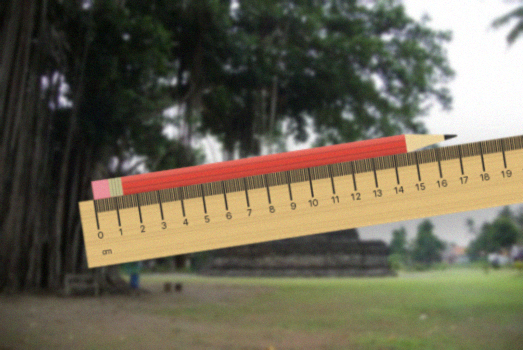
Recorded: 17,cm
